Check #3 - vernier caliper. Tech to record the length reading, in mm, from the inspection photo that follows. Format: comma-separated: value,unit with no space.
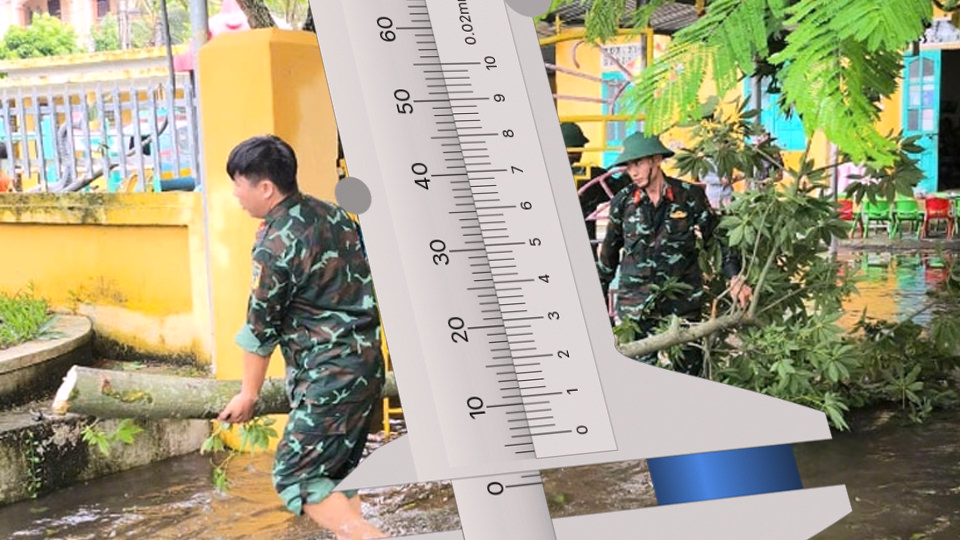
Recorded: 6.0,mm
